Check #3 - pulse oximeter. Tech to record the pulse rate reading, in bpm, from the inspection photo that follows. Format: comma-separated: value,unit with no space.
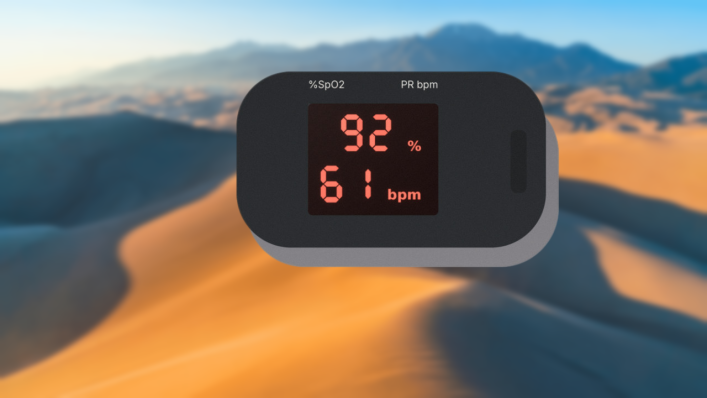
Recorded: 61,bpm
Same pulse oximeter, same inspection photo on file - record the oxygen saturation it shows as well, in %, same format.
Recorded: 92,%
